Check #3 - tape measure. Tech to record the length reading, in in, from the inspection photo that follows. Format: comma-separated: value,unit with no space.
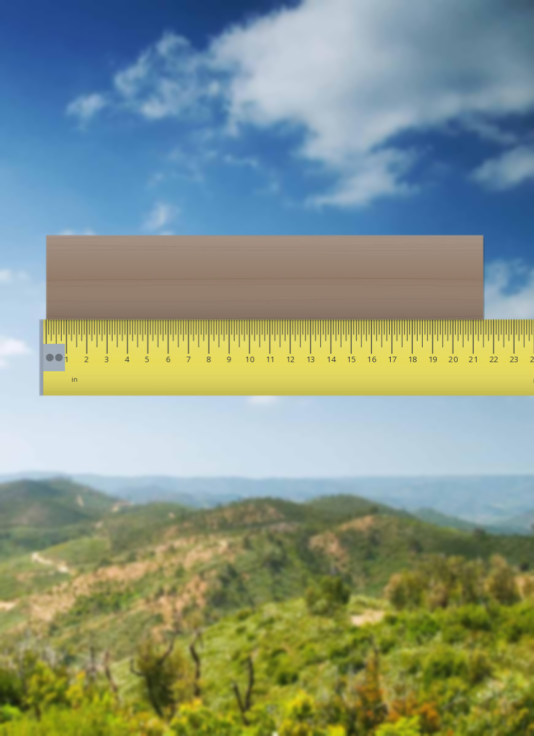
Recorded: 21.5,in
